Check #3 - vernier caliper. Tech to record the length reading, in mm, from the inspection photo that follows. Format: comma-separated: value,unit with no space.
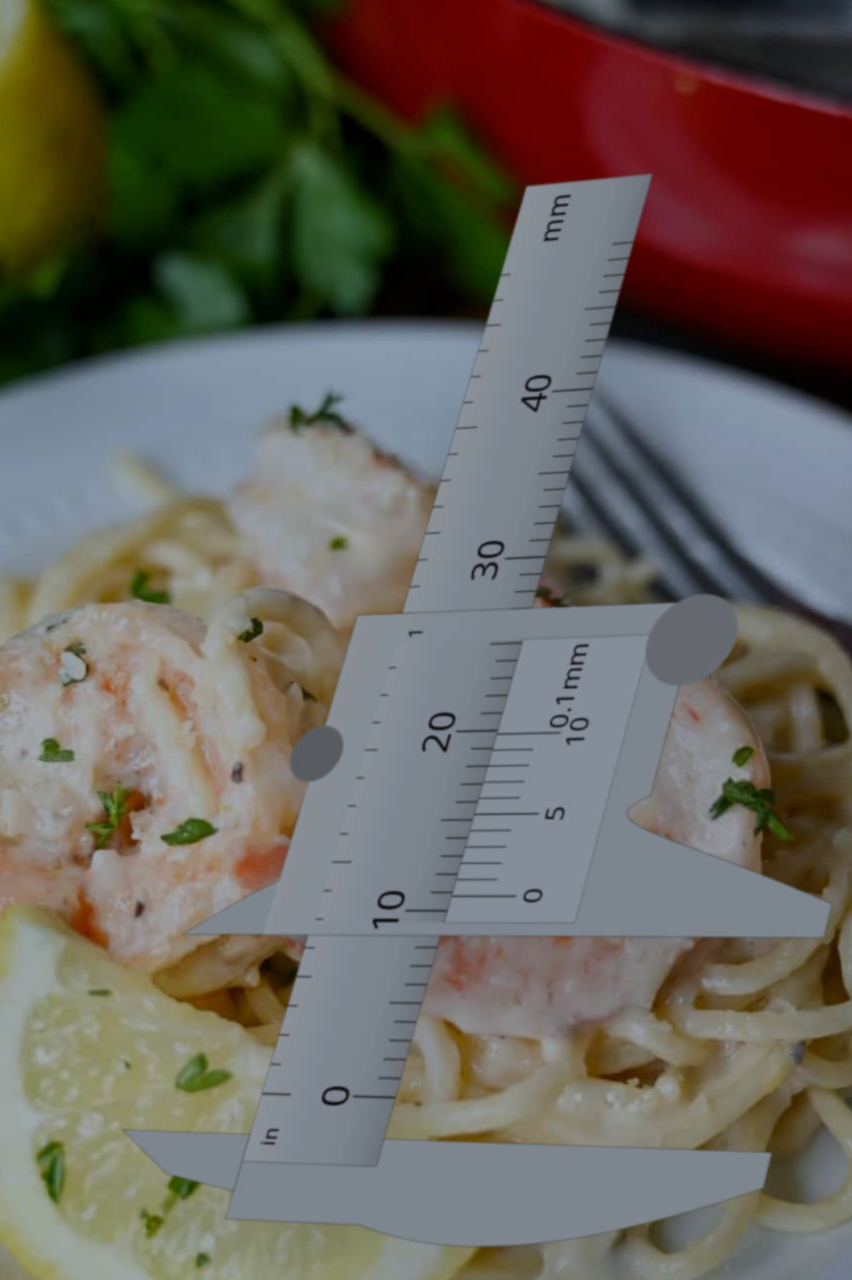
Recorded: 10.8,mm
